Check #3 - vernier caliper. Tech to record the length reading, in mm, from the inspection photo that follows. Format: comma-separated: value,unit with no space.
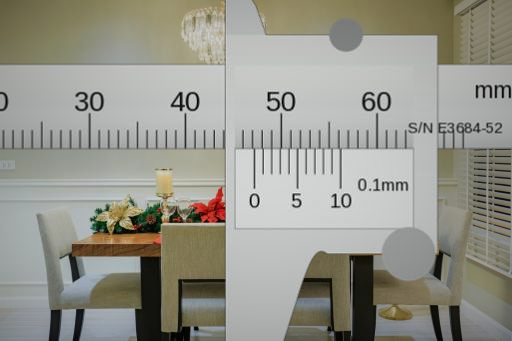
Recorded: 47.2,mm
